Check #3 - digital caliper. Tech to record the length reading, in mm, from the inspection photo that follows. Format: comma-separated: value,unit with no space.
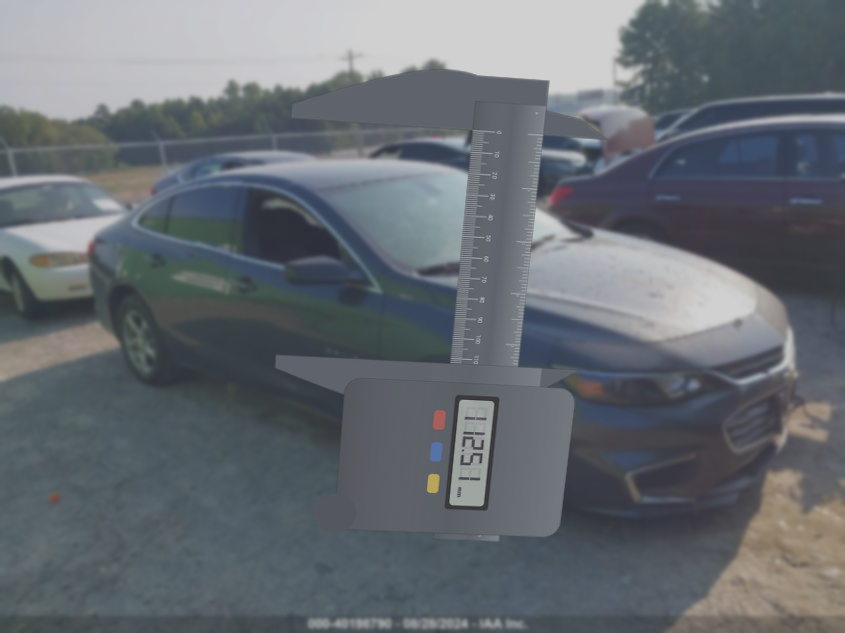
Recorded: 112.51,mm
